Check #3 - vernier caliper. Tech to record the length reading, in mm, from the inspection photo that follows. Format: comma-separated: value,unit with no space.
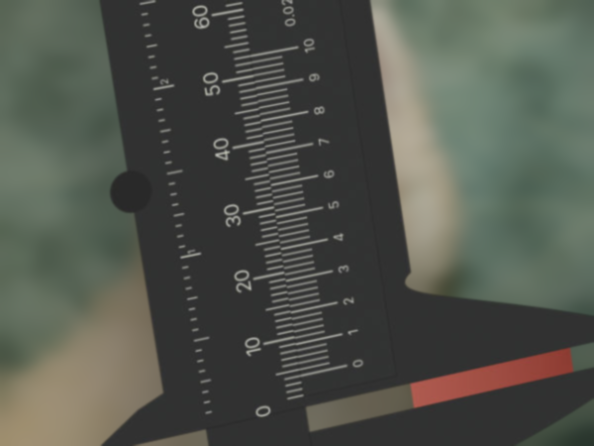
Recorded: 4.0,mm
